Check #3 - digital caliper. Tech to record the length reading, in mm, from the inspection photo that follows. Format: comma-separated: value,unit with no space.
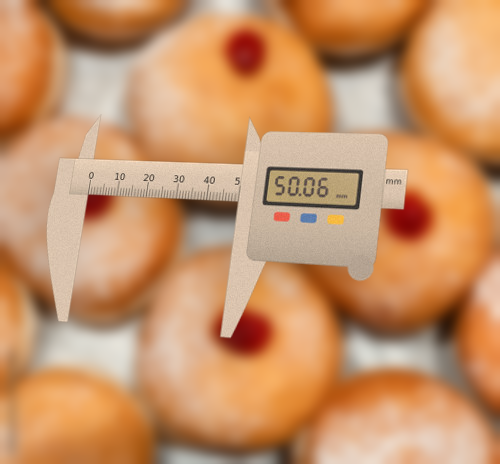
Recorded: 50.06,mm
